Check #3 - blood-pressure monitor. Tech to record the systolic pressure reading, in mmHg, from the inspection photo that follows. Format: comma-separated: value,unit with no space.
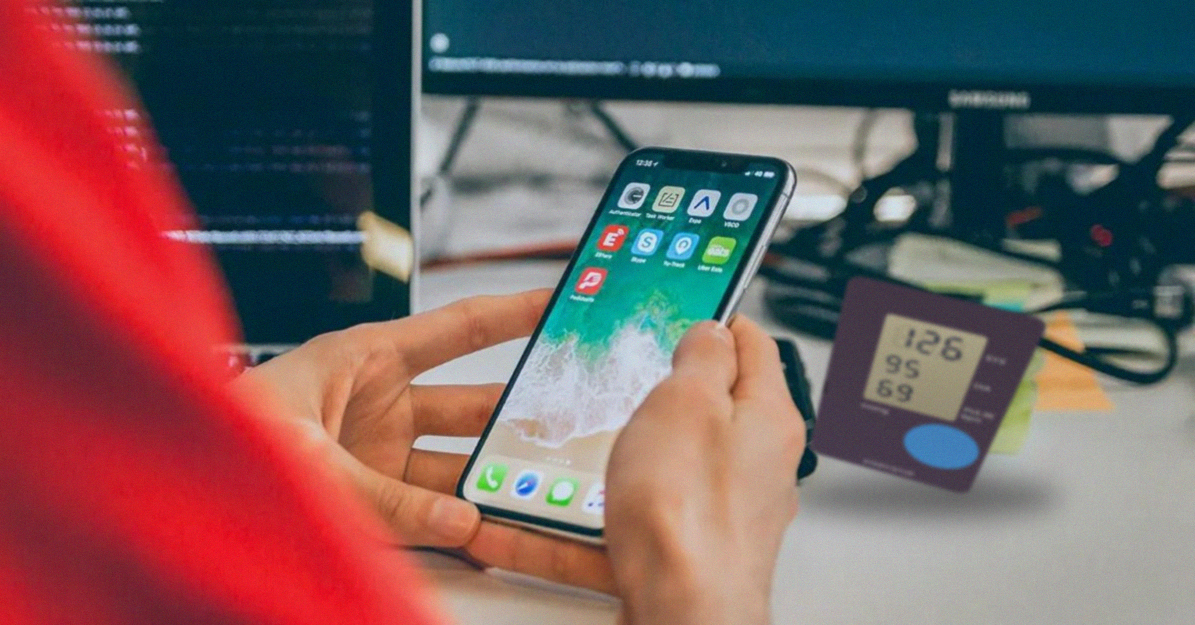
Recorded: 126,mmHg
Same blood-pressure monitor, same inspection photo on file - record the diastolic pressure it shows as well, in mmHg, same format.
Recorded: 95,mmHg
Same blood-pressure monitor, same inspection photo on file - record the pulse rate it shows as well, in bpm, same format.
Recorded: 69,bpm
